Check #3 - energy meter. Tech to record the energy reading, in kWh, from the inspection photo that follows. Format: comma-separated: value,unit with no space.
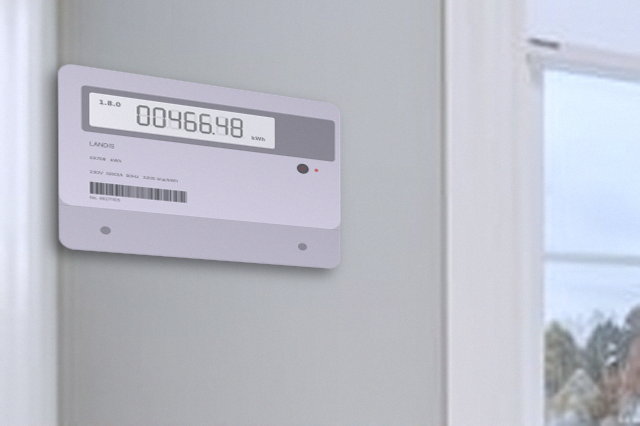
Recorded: 466.48,kWh
